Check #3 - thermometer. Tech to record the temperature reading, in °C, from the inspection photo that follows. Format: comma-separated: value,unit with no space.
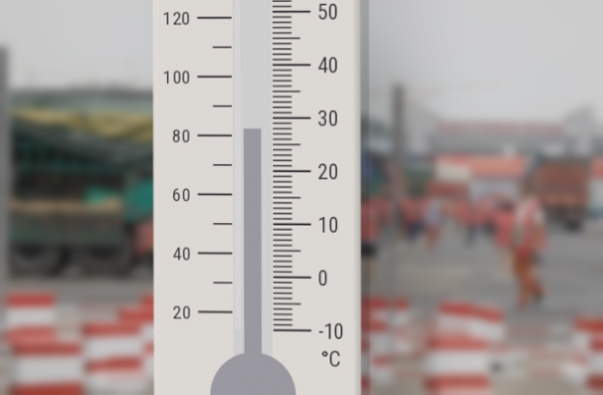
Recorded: 28,°C
